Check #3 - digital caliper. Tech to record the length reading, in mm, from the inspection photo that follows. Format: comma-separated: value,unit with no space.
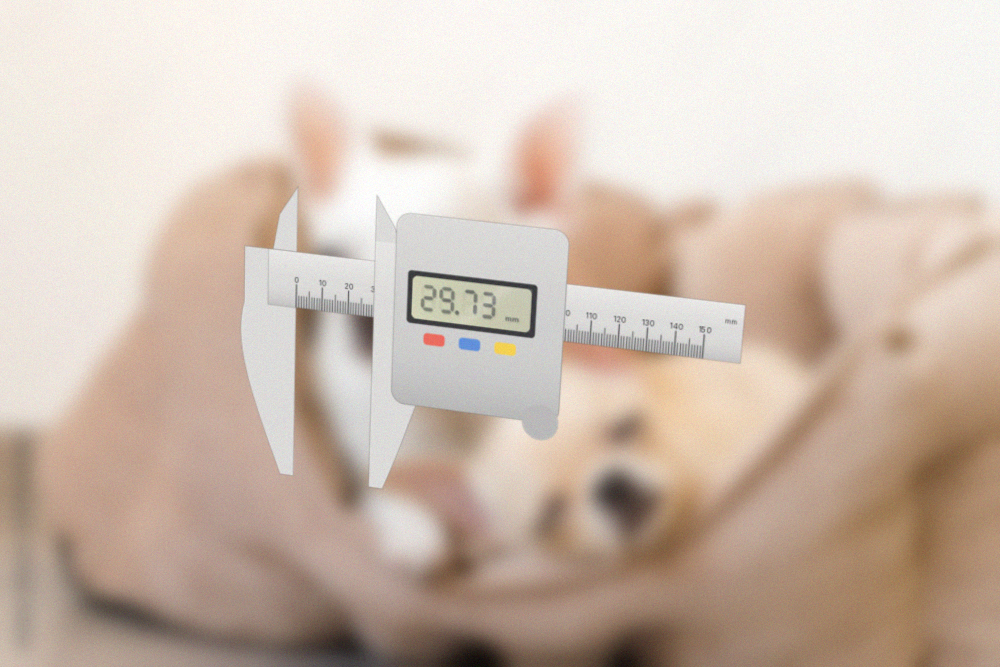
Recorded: 29.73,mm
